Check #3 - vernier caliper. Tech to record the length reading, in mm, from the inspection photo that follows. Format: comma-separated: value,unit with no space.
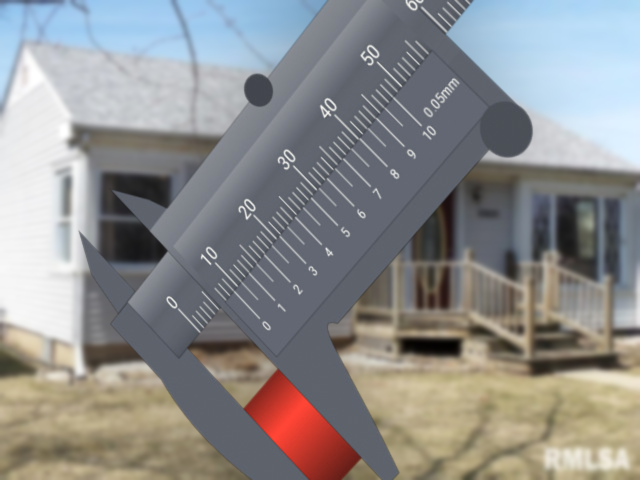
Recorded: 9.0,mm
